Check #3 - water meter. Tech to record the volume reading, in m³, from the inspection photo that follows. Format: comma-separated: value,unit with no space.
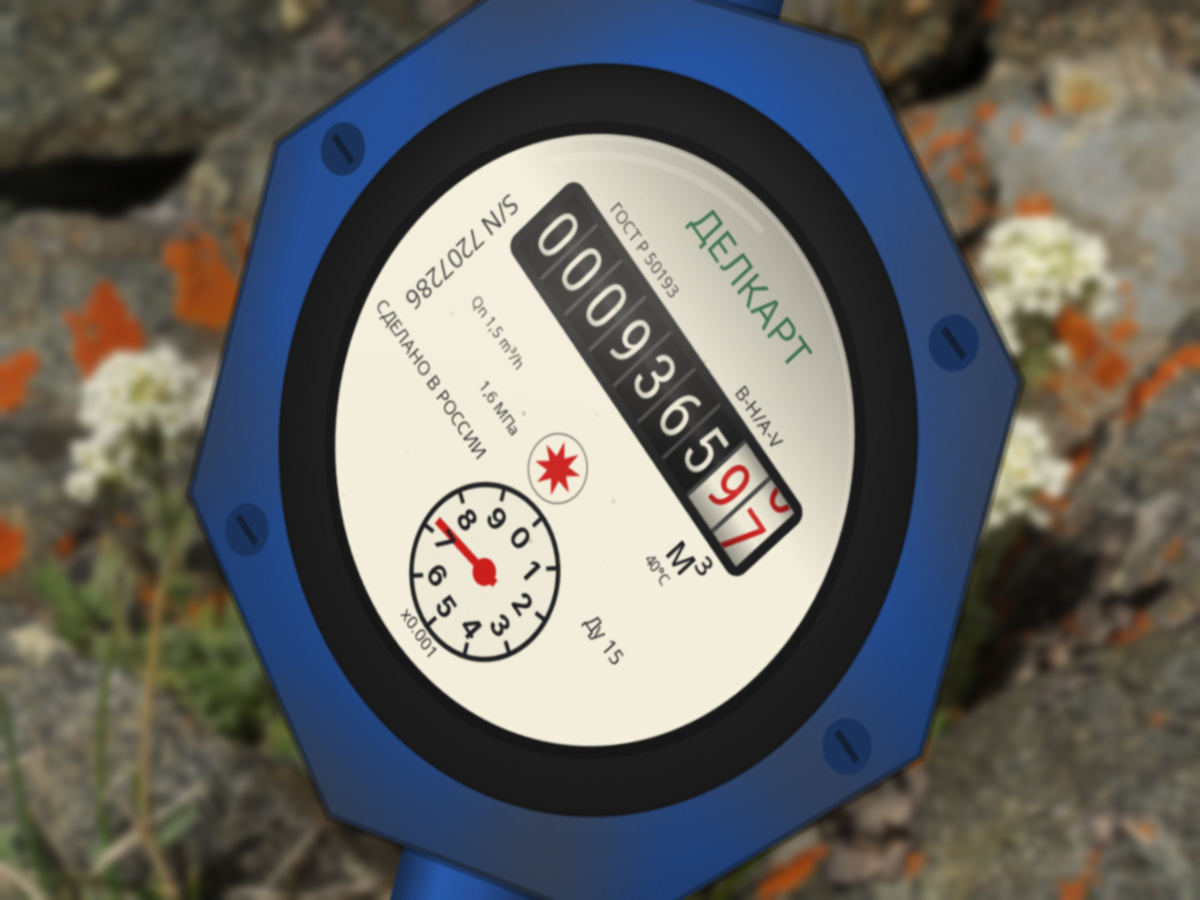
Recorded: 9365.967,m³
